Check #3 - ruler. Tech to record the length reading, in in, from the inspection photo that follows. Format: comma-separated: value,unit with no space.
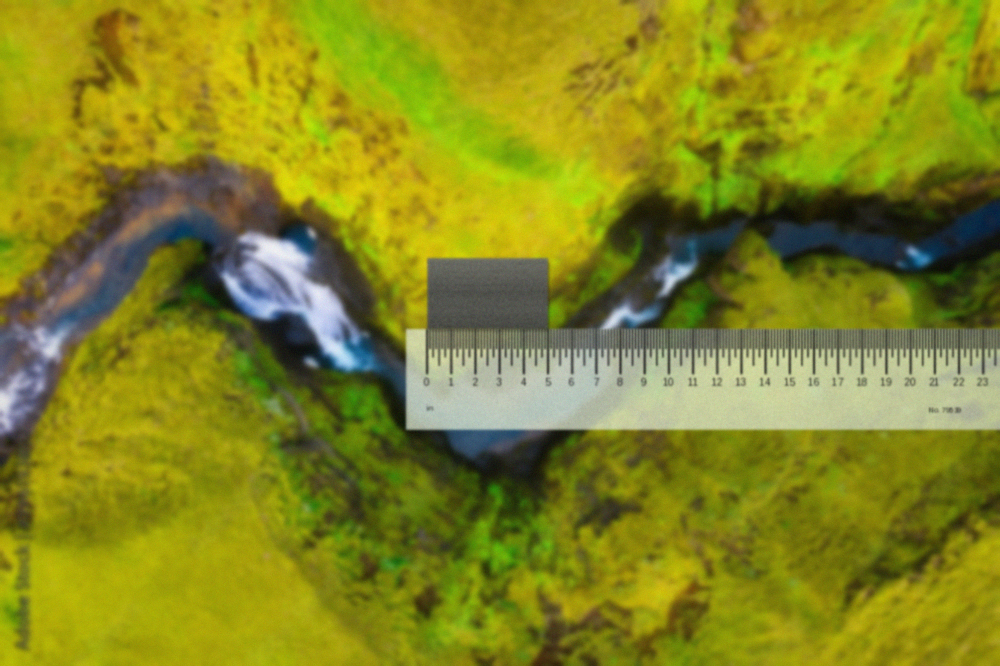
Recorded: 5,in
